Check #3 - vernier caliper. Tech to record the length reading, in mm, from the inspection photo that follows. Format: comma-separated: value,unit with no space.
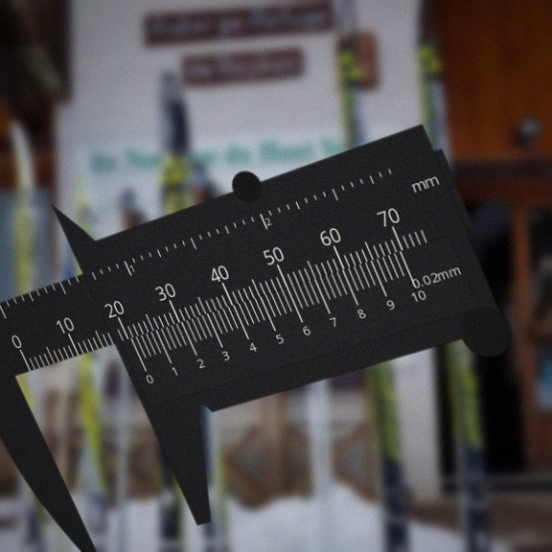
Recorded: 20.6,mm
